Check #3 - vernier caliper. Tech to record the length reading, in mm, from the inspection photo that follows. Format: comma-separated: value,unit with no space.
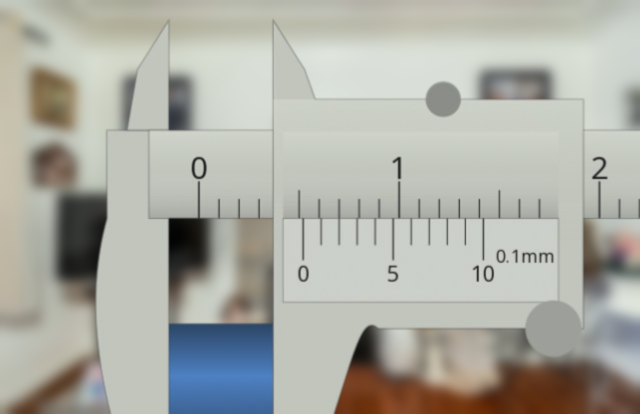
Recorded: 5.2,mm
